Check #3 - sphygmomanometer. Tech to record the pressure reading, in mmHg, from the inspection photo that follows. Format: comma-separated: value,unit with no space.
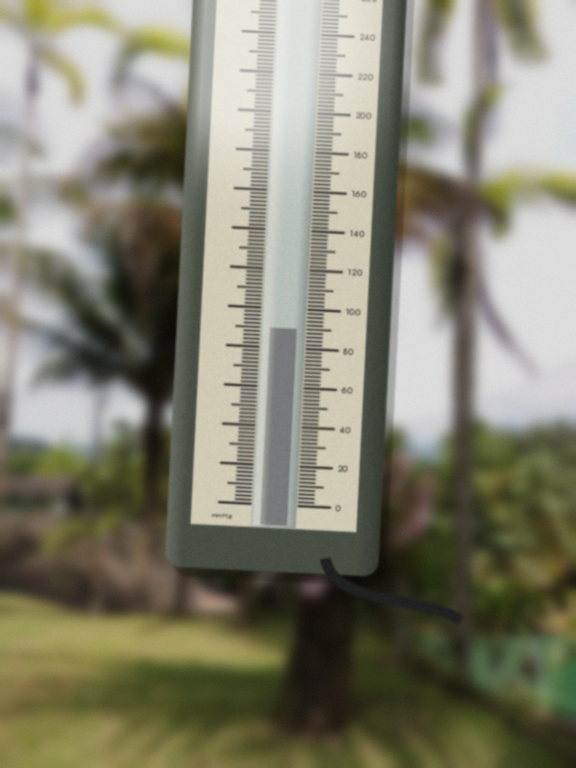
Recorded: 90,mmHg
